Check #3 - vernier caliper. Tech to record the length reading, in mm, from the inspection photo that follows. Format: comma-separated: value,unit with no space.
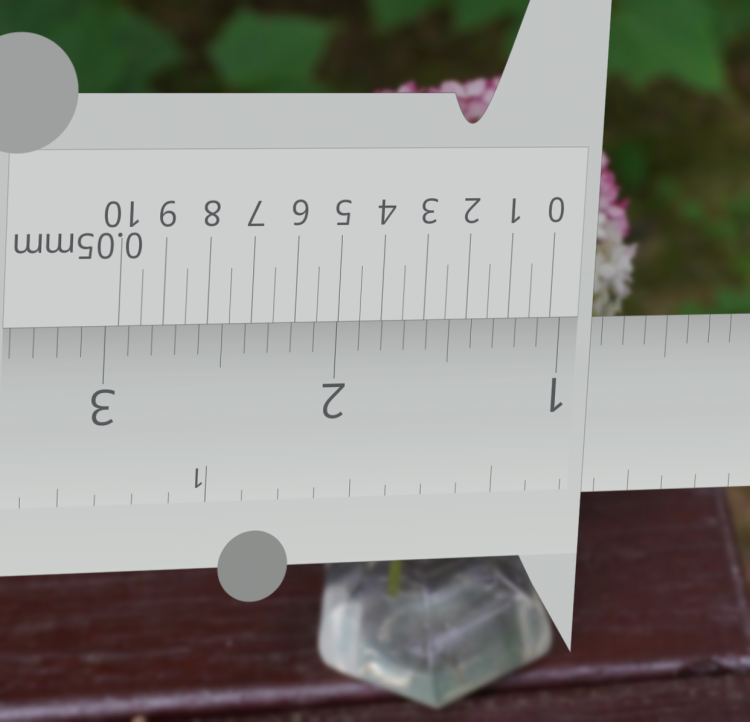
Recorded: 10.45,mm
